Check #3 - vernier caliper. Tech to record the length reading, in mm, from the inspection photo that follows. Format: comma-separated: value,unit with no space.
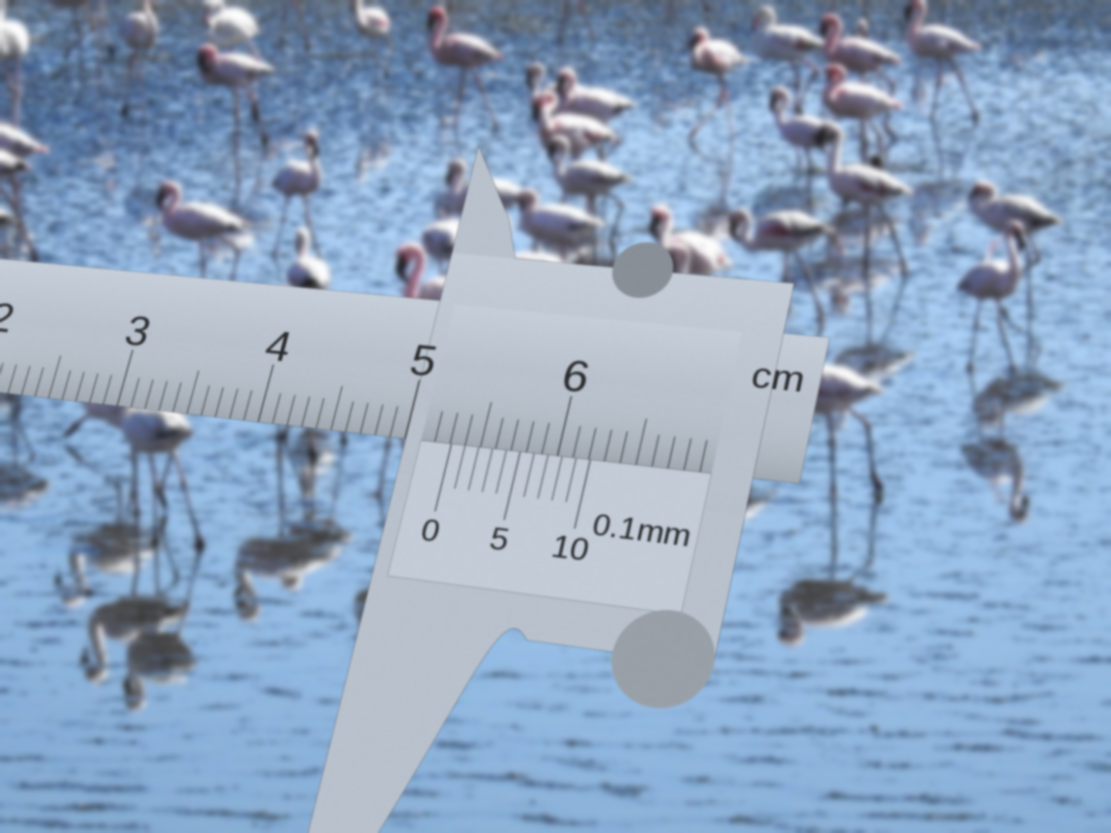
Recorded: 53.1,mm
